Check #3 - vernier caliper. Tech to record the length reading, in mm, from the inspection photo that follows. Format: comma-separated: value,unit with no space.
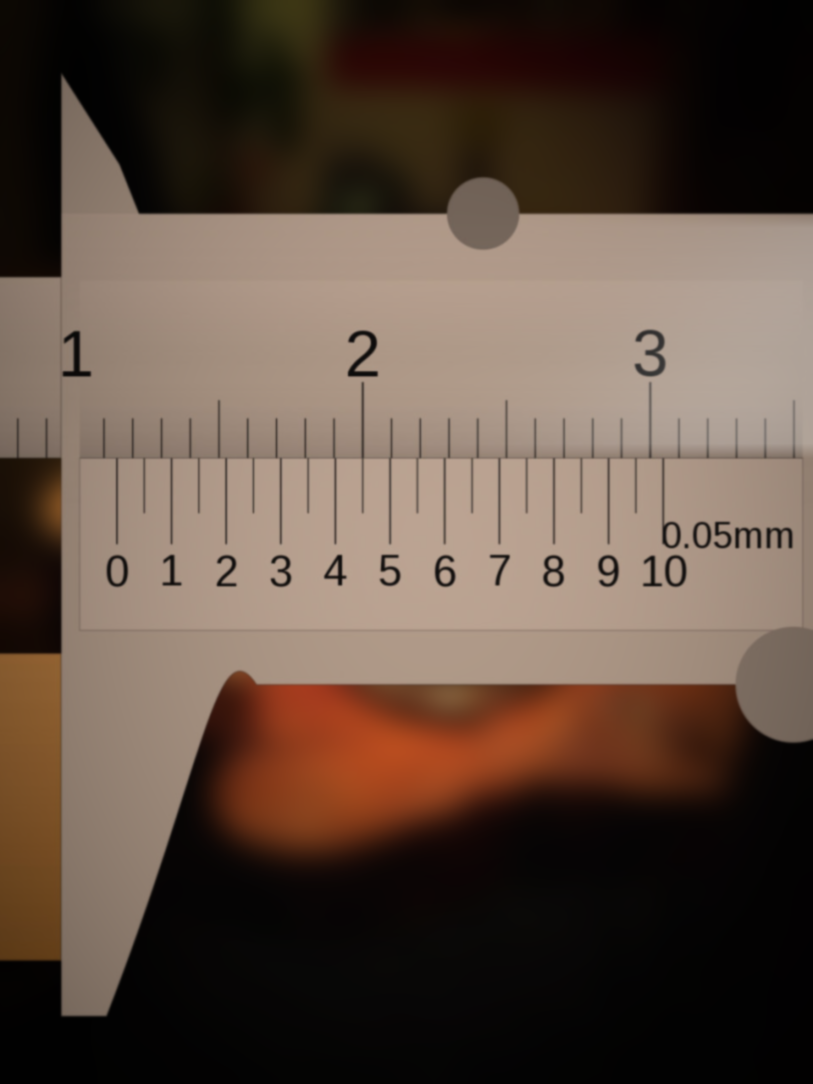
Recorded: 11.45,mm
